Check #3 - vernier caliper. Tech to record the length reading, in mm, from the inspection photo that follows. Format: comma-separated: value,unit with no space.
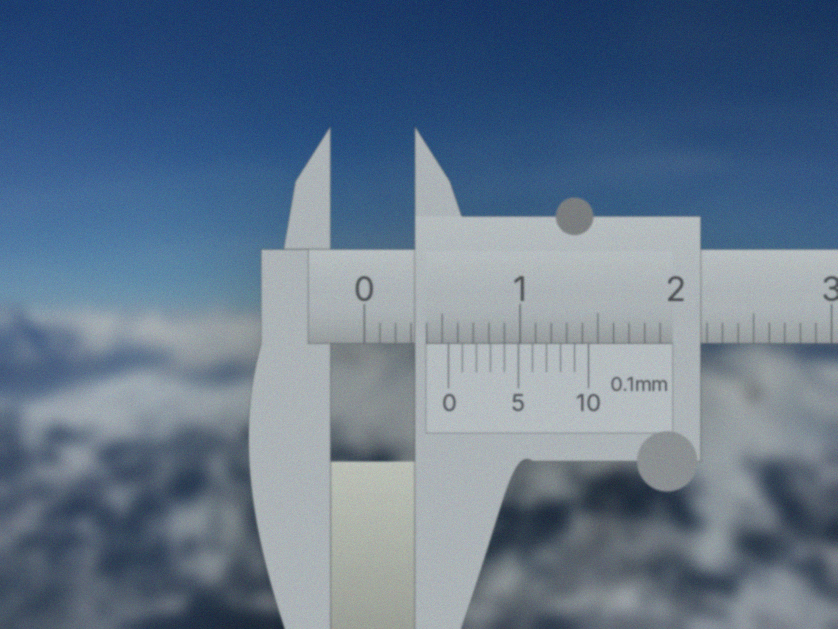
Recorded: 5.4,mm
